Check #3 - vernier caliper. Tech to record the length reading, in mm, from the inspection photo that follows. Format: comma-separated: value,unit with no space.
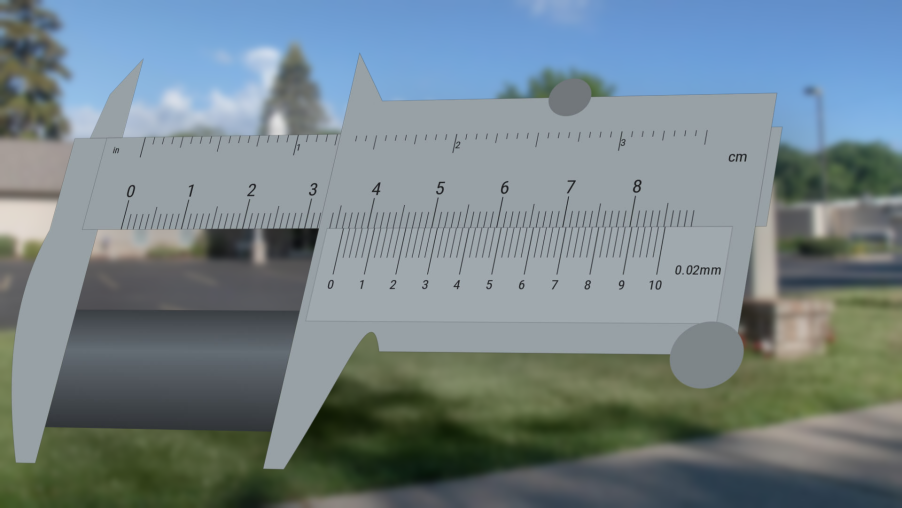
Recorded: 36.2,mm
